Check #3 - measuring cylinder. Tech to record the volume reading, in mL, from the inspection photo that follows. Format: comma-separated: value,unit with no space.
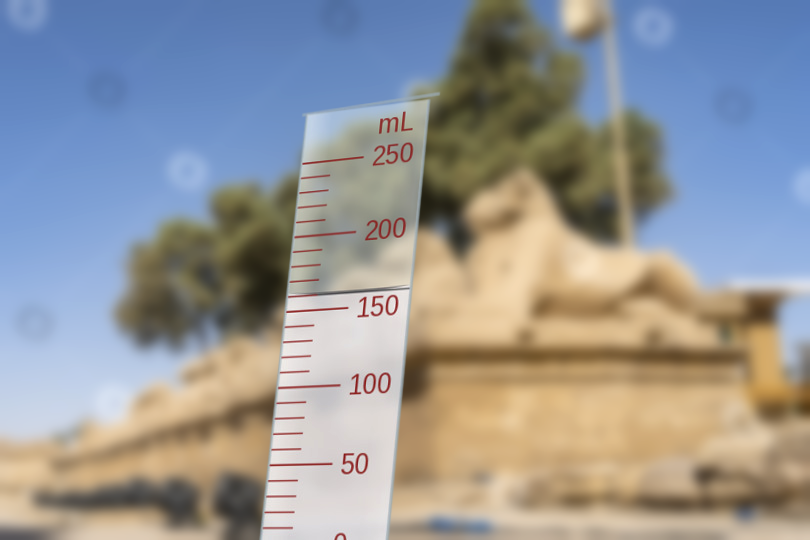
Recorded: 160,mL
